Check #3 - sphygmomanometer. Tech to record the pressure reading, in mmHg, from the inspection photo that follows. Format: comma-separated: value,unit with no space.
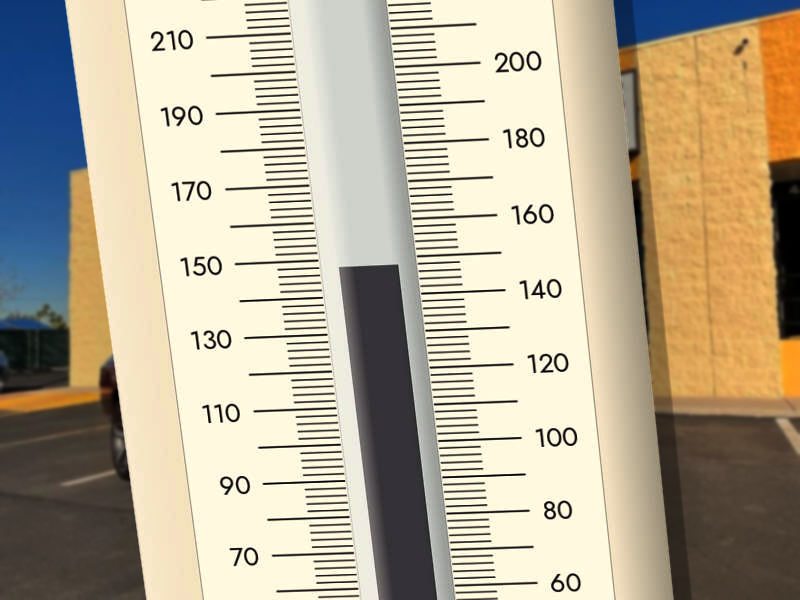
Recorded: 148,mmHg
